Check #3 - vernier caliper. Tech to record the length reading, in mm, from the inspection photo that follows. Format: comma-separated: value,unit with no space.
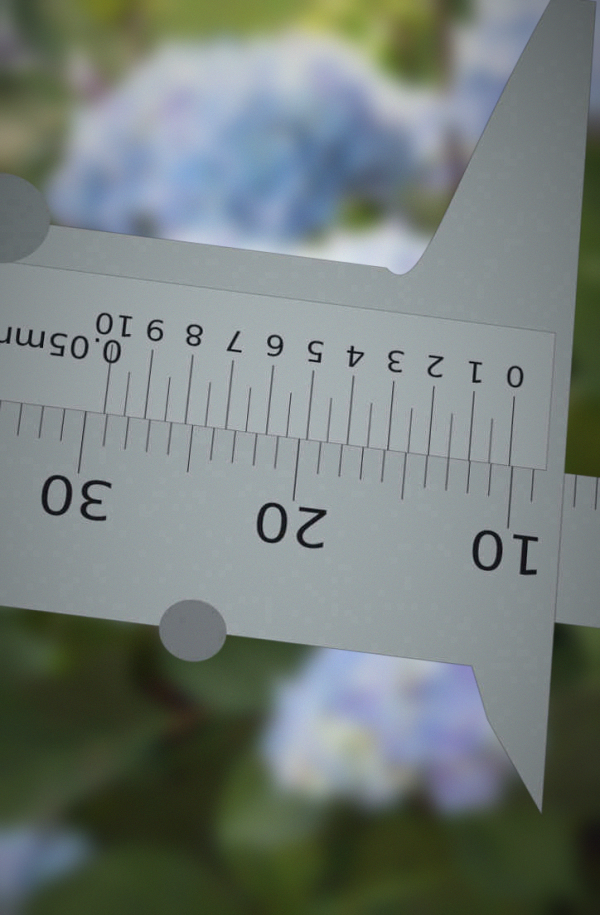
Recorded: 10.15,mm
